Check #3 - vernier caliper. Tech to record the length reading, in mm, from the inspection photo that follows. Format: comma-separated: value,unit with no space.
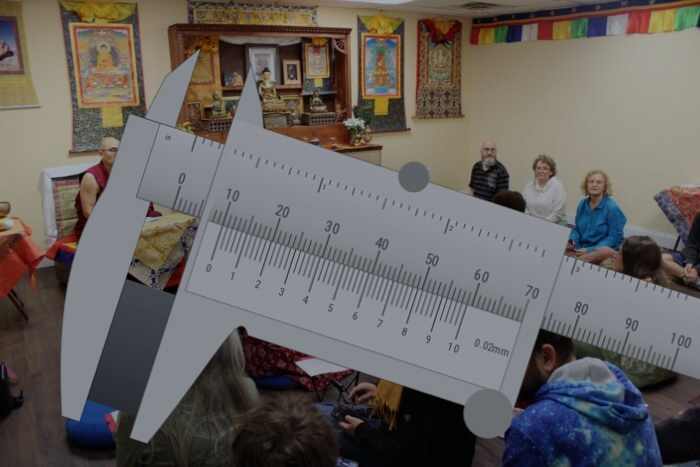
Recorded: 10.0,mm
